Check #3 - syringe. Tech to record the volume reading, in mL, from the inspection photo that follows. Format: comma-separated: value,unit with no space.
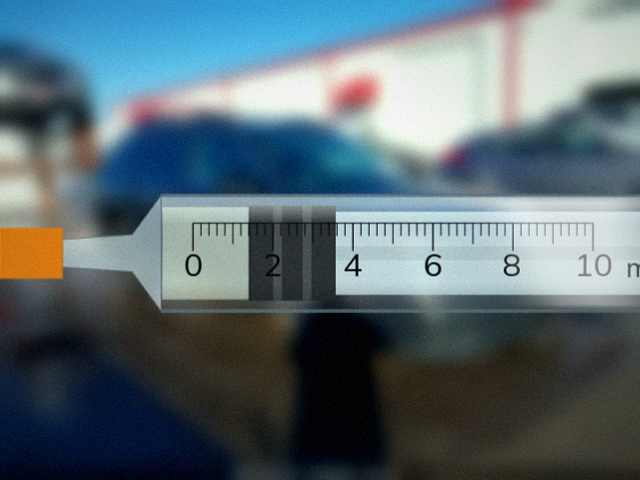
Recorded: 1.4,mL
